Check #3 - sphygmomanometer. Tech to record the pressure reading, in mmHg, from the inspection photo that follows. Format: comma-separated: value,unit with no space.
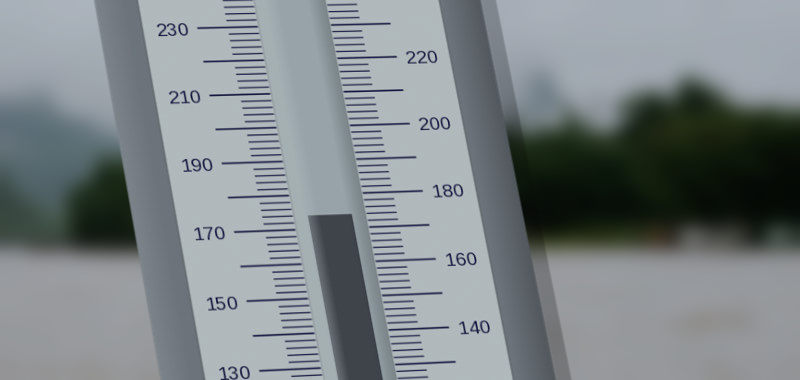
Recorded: 174,mmHg
